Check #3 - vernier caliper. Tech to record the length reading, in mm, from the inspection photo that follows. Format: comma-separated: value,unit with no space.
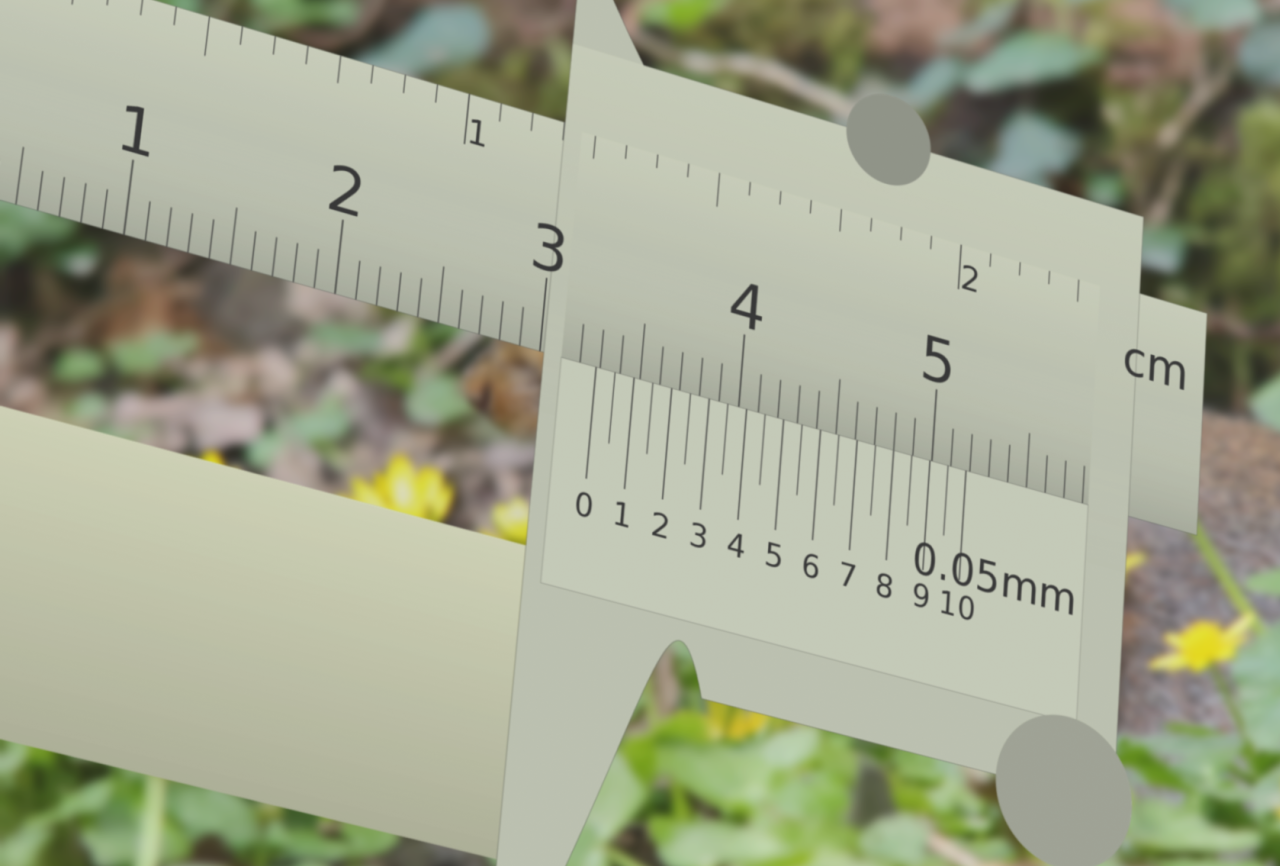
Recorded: 32.8,mm
